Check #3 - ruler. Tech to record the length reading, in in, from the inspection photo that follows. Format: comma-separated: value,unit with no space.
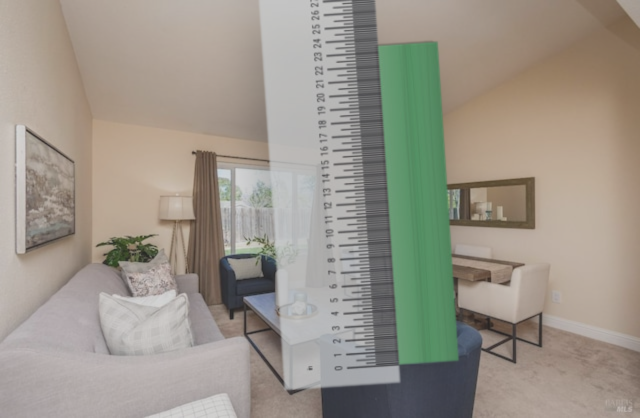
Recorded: 23.5,in
